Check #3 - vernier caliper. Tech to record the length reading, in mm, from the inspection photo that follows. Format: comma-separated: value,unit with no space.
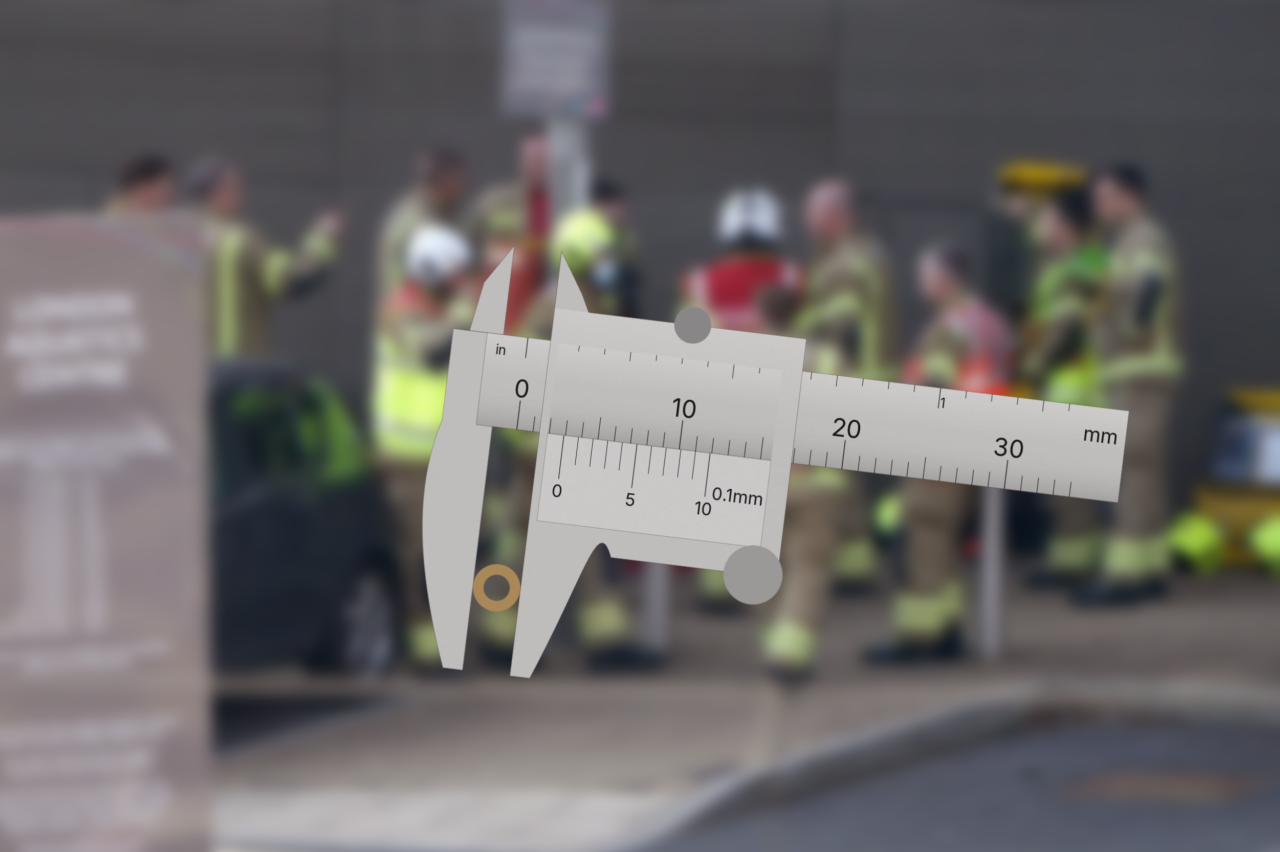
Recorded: 2.9,mm
